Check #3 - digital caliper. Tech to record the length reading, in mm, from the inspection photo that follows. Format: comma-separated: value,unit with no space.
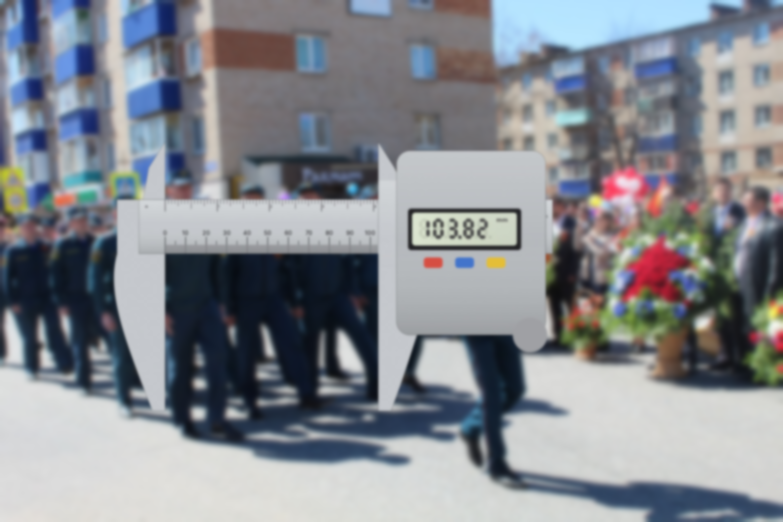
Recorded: 103.82,mm
